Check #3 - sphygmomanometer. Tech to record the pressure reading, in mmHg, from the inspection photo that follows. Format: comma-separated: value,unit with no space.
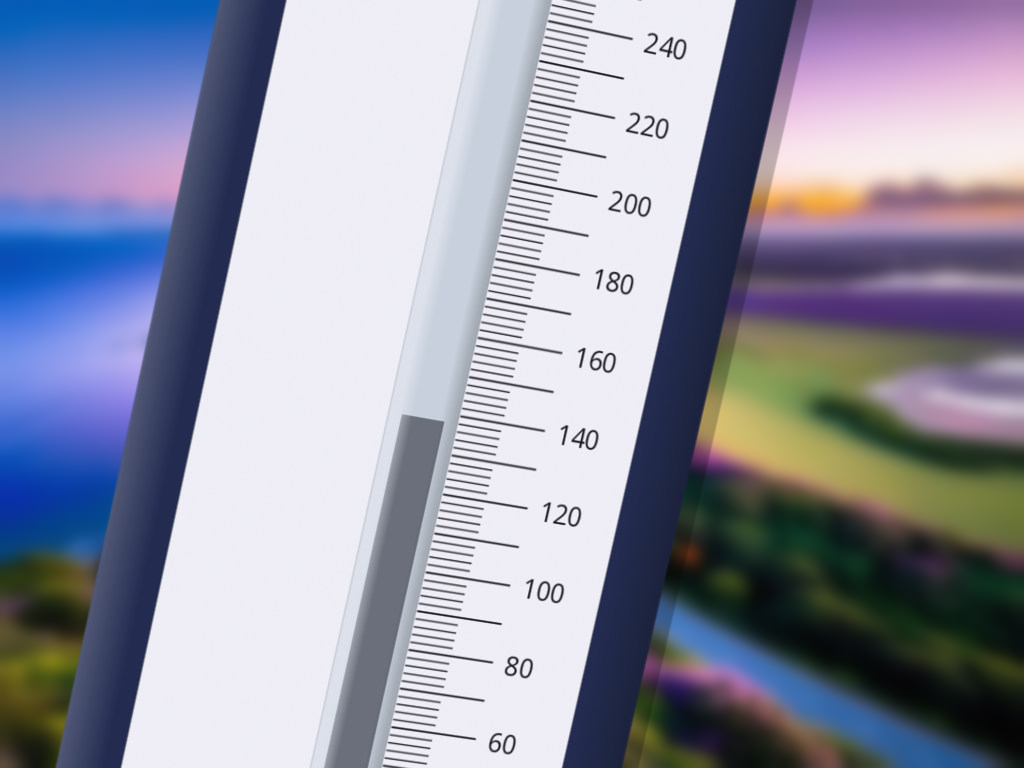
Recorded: 138,mmHg
